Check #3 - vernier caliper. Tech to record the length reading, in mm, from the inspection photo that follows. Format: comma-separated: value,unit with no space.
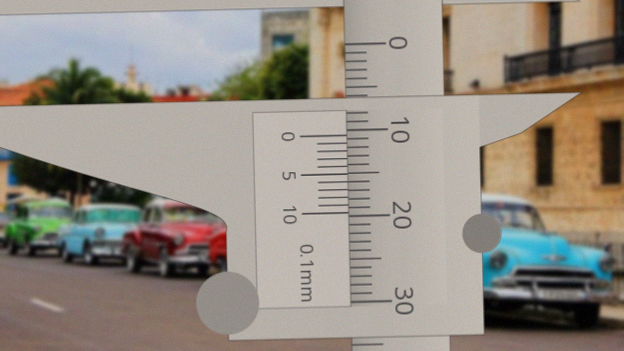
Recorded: 10.6,mm
